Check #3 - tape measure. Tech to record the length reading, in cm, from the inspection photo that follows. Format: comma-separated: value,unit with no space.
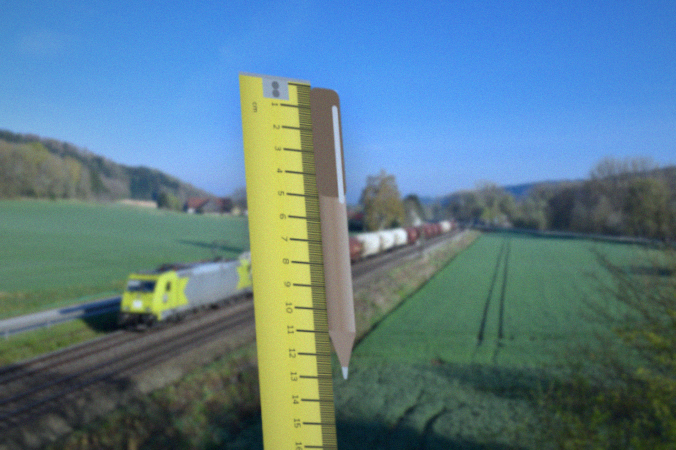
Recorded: 13,cm
